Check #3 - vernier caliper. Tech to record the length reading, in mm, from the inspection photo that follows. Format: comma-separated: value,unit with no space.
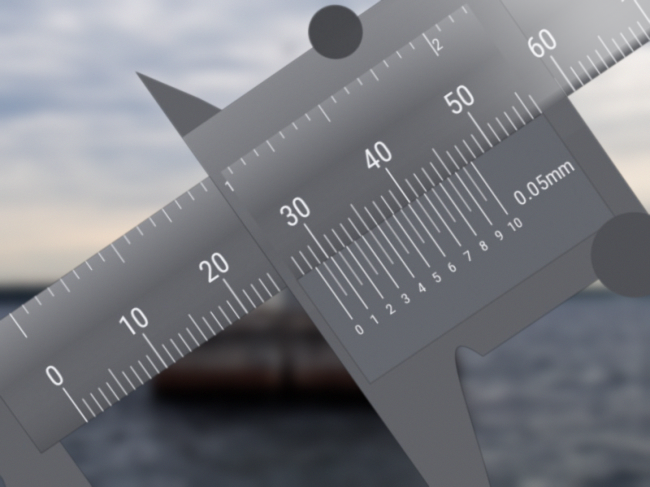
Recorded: 28.4,mm
